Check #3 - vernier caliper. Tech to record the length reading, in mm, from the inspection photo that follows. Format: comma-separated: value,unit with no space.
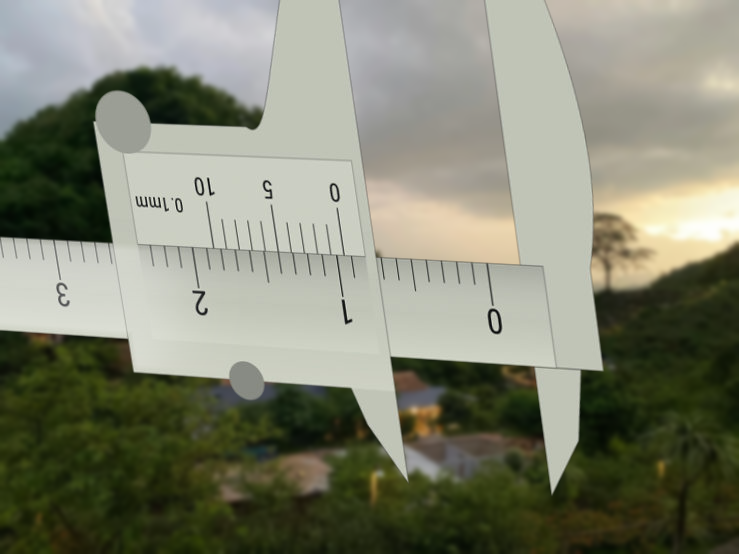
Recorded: 9.5,mm
